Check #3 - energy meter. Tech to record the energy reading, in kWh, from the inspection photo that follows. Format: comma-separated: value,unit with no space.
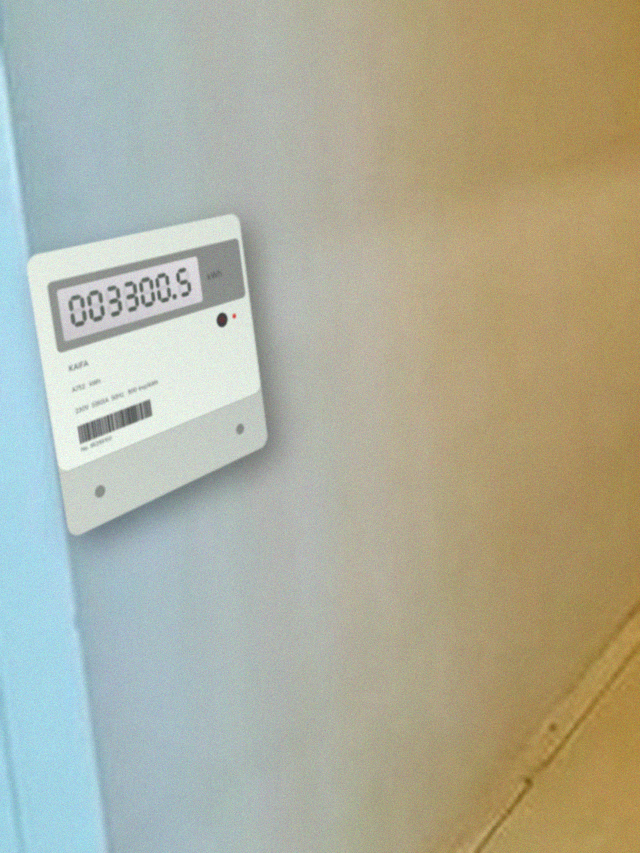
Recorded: 3300.5,kWh
